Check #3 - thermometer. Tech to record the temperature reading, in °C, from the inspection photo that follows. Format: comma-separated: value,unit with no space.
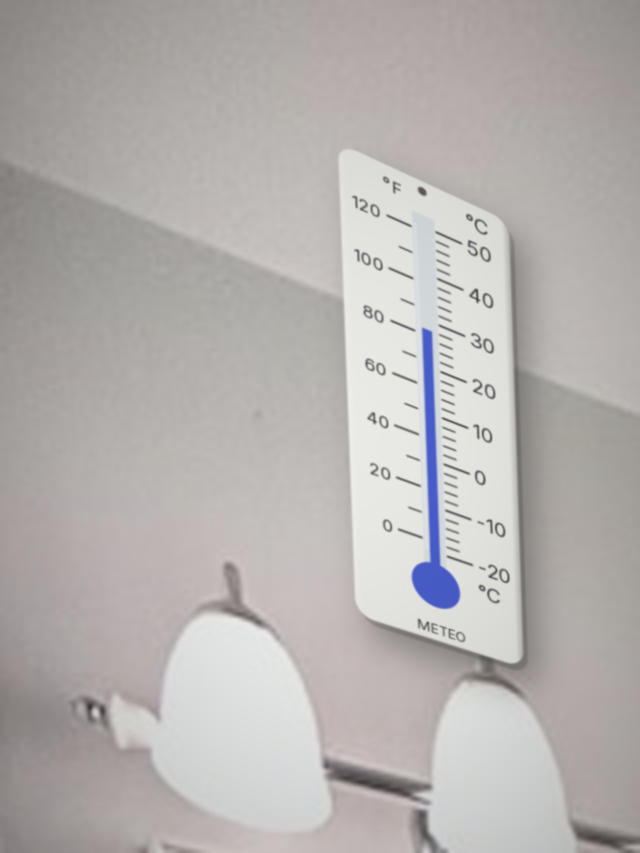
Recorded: 28,°C
